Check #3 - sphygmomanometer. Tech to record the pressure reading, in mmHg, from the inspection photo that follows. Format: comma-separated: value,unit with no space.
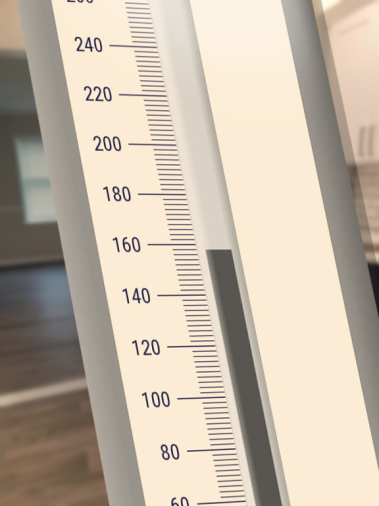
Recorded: 158,mmHg
